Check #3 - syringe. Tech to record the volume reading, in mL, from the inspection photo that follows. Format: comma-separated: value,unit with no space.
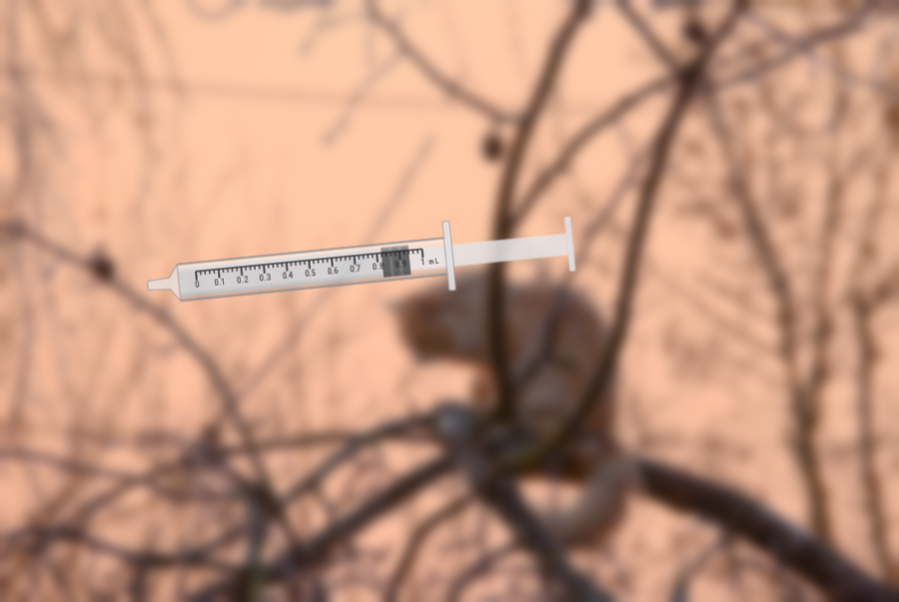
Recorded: 0.82,mL
